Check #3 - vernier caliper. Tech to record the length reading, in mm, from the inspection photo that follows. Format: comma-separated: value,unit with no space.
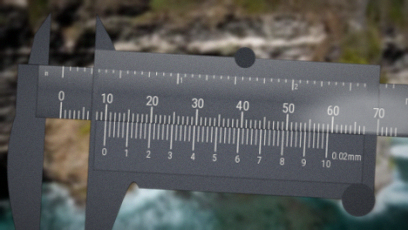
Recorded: 10.0,mm
